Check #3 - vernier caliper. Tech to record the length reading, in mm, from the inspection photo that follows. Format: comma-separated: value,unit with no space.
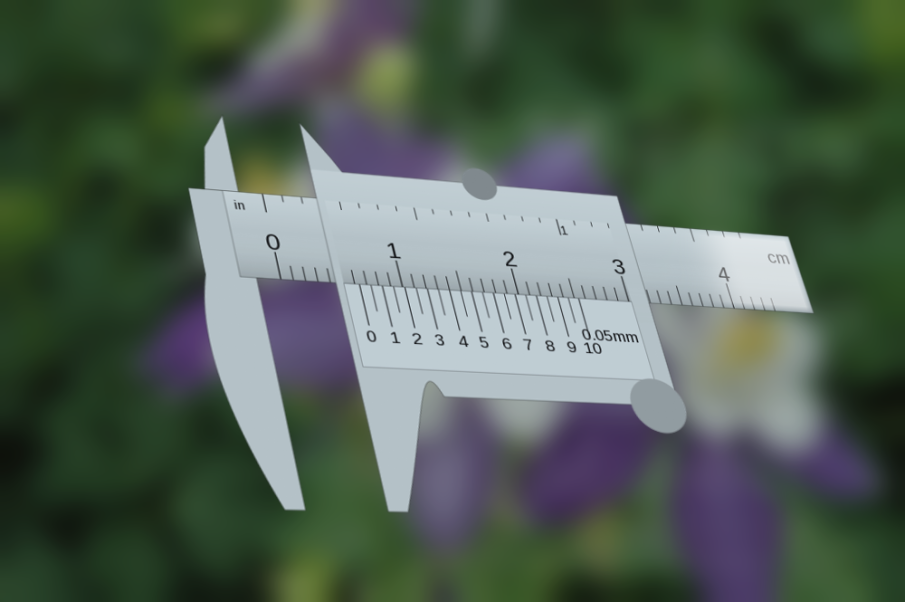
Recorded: 6.4,mm
